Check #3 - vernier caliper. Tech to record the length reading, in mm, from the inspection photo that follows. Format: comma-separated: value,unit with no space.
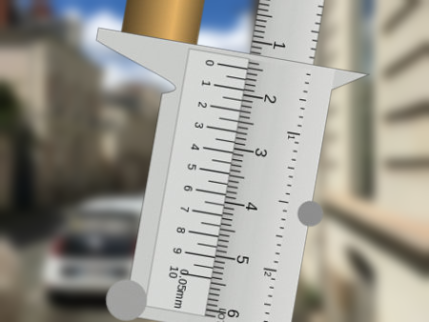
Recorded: 15.2,mm
